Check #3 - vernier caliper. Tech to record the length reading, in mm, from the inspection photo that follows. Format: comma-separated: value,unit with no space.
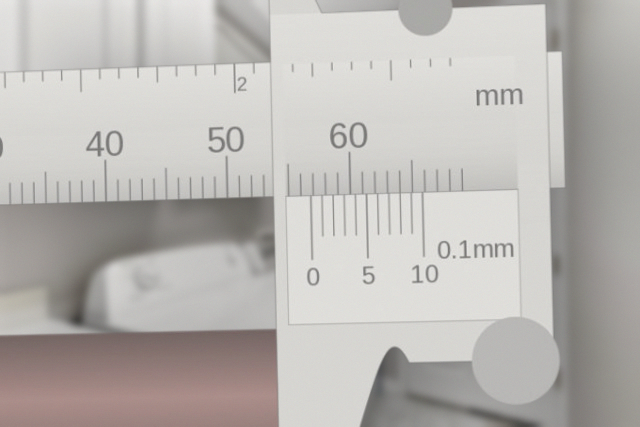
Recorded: 56.8,mm
